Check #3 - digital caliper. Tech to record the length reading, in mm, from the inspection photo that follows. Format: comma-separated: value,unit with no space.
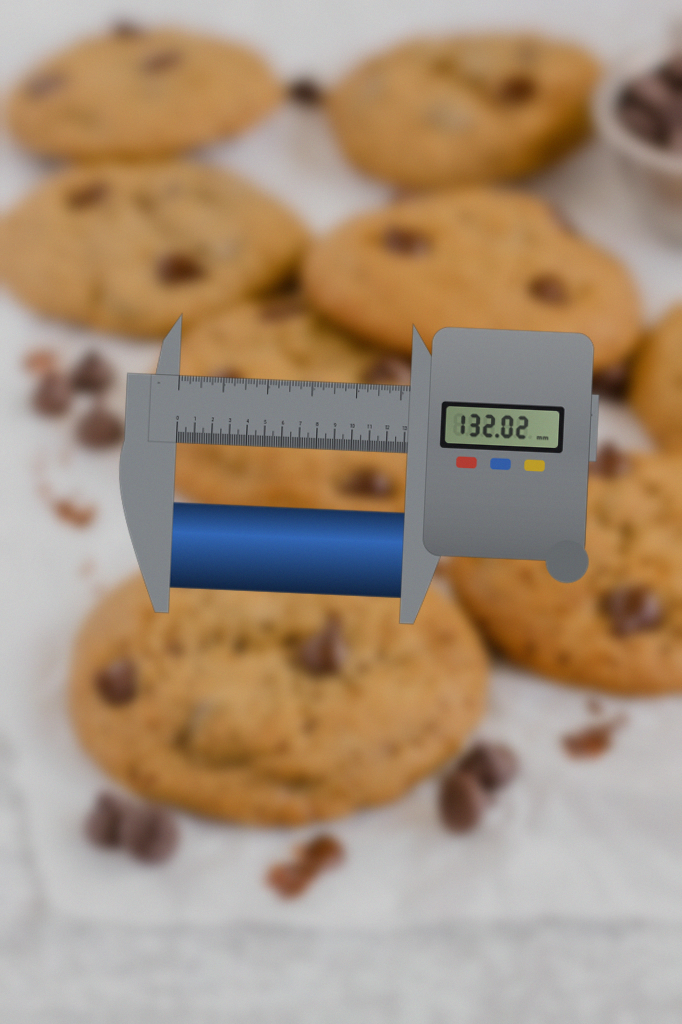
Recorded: 132.02,mm
